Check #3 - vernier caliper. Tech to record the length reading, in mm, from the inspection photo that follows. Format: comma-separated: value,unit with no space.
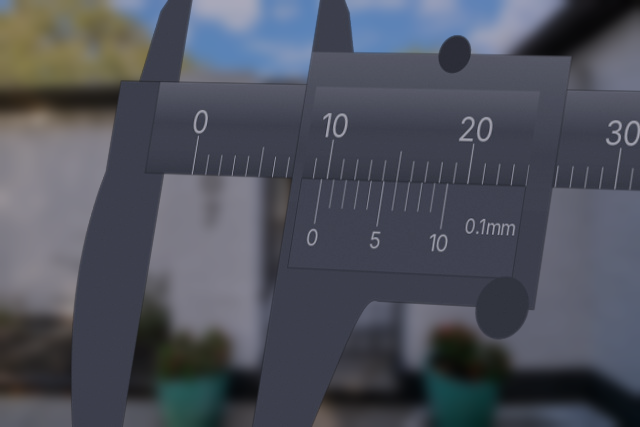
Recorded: 9.6,mm
